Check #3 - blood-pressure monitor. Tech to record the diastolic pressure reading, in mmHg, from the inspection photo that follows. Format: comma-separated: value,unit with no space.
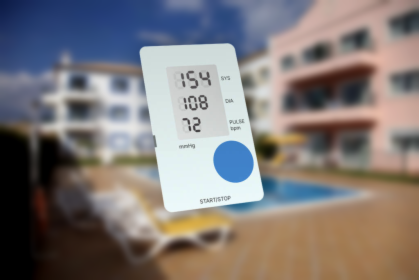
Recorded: 108,mmHg
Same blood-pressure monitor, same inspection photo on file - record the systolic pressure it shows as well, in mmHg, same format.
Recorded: 154,mmHg
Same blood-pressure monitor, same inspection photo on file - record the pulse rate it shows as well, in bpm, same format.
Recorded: 72,bpm
